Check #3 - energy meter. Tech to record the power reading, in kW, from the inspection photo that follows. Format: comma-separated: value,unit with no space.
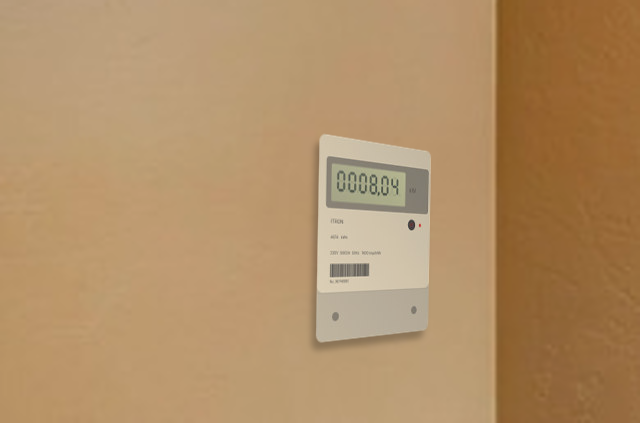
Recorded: 8.04,kW
